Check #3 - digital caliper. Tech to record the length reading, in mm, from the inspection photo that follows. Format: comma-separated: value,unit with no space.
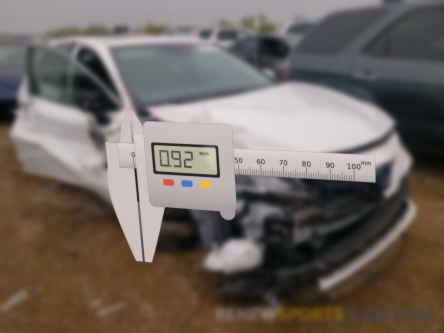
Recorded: 0.92,mm
